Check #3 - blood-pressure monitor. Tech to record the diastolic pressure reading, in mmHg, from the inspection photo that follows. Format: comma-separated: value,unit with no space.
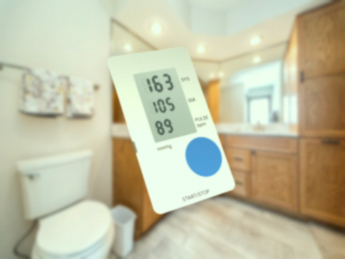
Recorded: 105,mmHg
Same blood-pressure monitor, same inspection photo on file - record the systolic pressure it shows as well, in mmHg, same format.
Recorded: 163,mmHg
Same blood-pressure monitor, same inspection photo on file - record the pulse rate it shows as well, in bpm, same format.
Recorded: 89,bpm
